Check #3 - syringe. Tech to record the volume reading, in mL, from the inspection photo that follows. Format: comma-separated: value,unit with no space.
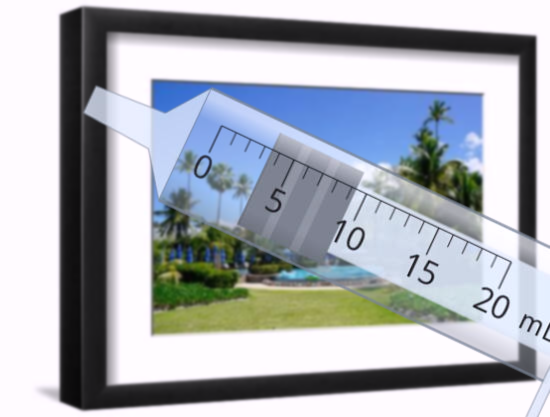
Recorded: 3.5,mL
